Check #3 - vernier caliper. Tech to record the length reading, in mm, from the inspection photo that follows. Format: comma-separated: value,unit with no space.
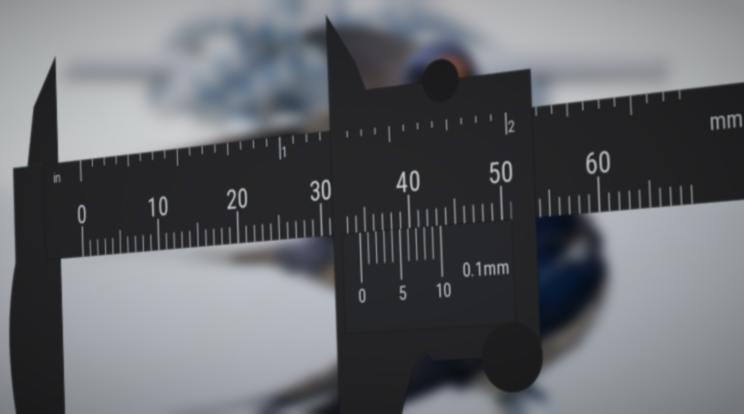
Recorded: 34.4,mm
